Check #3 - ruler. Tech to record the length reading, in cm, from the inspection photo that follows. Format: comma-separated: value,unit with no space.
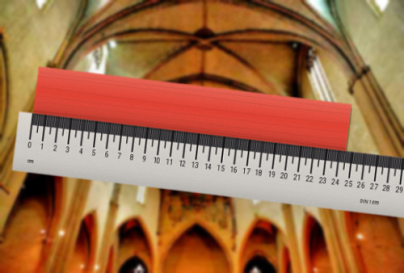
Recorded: 24.5,cm
